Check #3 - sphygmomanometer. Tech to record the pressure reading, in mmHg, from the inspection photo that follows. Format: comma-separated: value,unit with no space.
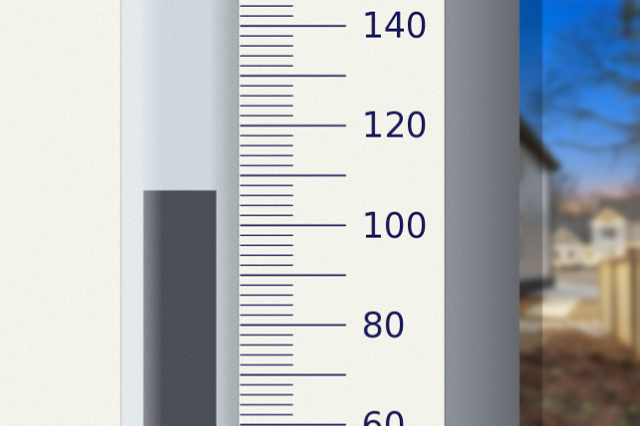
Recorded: 107,mmHg
